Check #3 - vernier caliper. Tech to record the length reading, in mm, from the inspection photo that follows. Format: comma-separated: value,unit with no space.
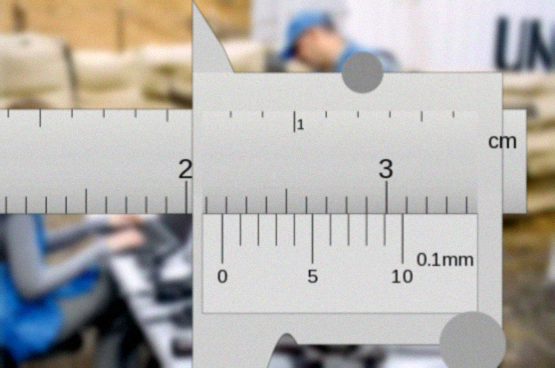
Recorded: 21.8,mm
